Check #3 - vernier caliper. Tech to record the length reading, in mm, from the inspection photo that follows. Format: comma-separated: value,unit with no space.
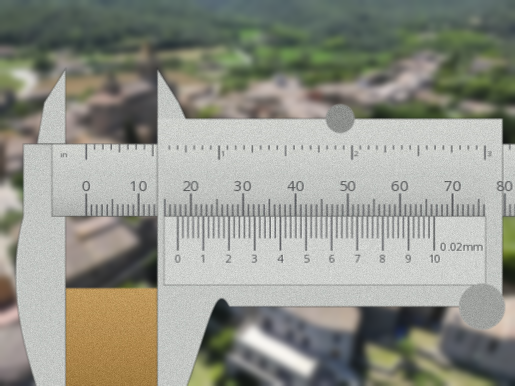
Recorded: 17.5,mm
